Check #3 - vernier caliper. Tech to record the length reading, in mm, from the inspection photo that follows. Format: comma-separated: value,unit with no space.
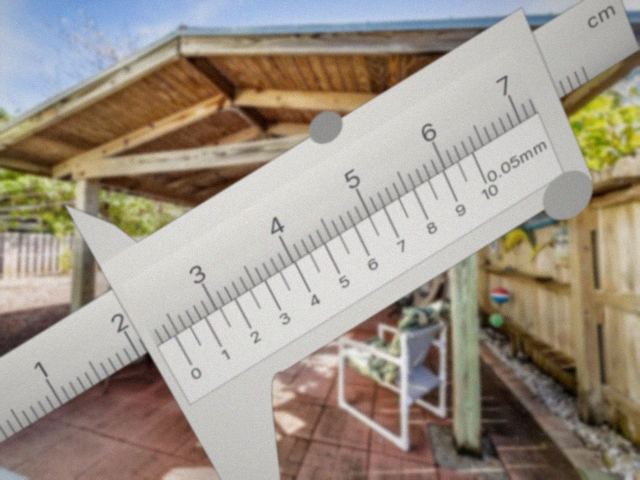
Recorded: 24.6,mm
